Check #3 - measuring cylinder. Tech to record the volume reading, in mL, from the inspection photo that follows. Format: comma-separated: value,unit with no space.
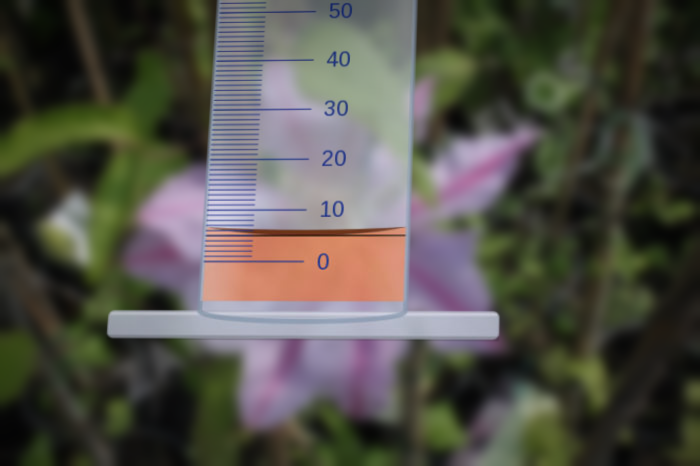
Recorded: 5,mL
